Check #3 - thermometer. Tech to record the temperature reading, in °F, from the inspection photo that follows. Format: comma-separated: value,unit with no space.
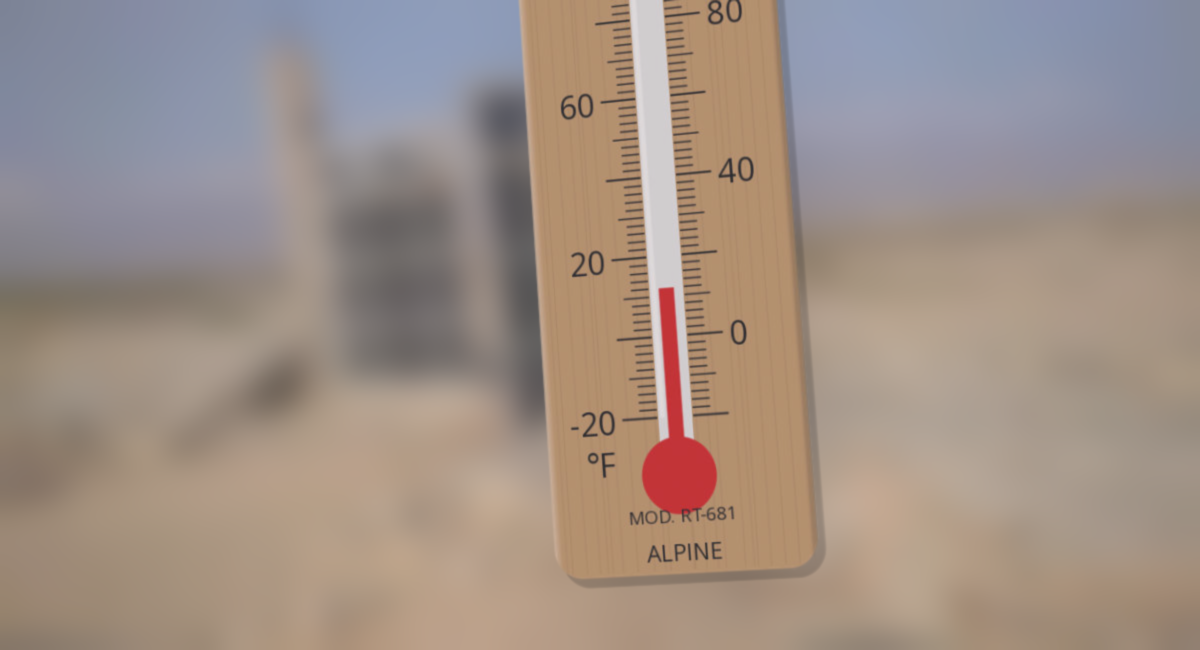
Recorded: 12,°F
